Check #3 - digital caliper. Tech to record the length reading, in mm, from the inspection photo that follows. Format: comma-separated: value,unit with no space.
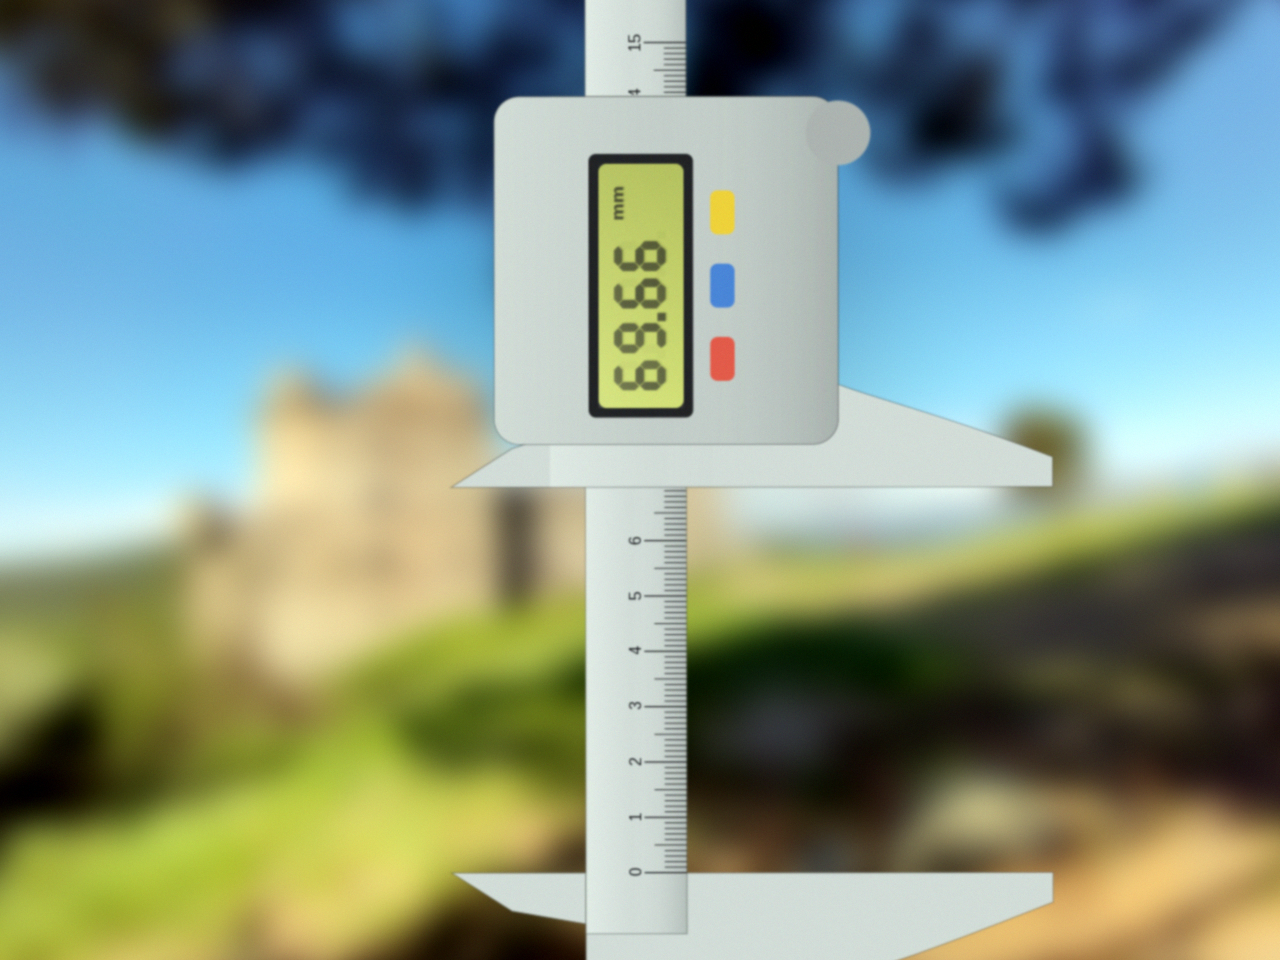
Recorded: 69.66,mm
